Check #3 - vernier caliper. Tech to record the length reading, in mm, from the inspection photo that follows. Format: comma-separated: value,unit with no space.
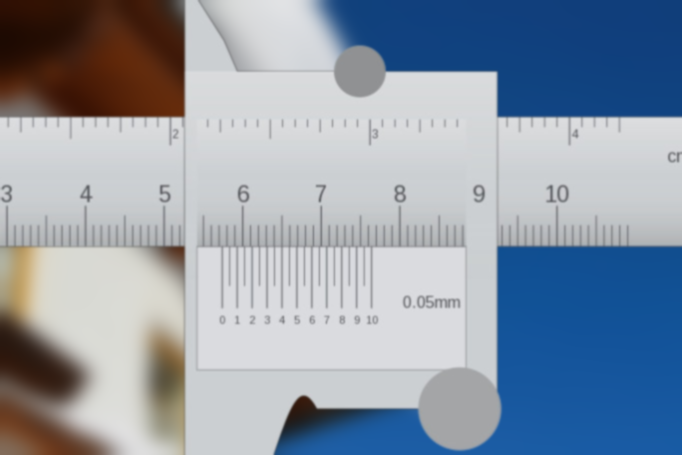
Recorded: 57.4,mm
